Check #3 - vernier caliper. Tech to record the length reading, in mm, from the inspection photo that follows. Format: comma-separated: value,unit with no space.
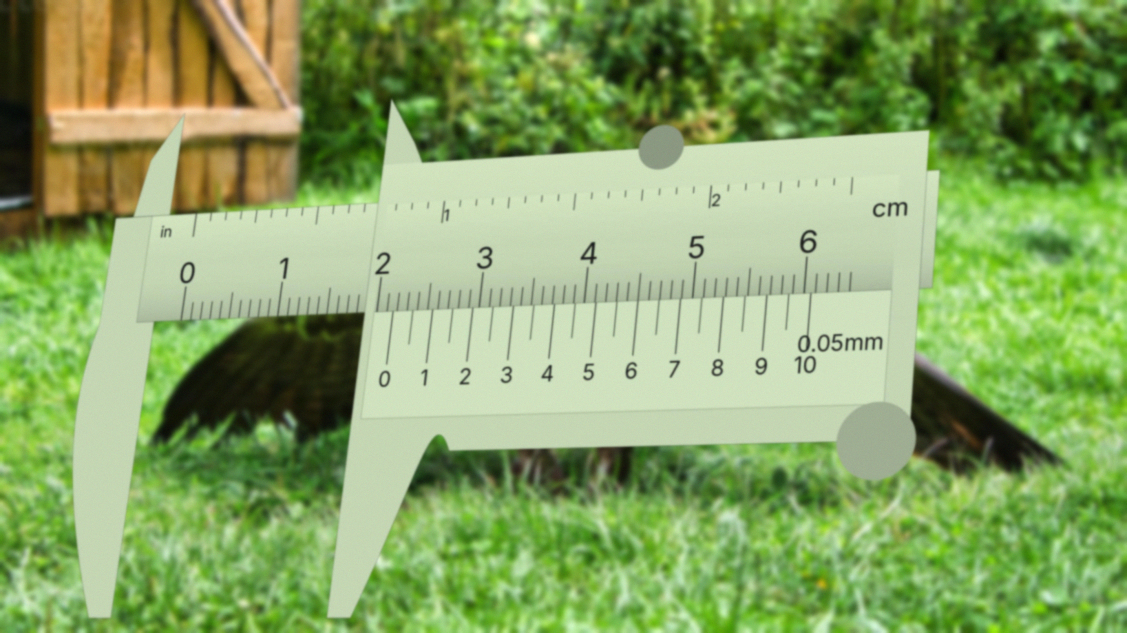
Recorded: 21.6,mm
